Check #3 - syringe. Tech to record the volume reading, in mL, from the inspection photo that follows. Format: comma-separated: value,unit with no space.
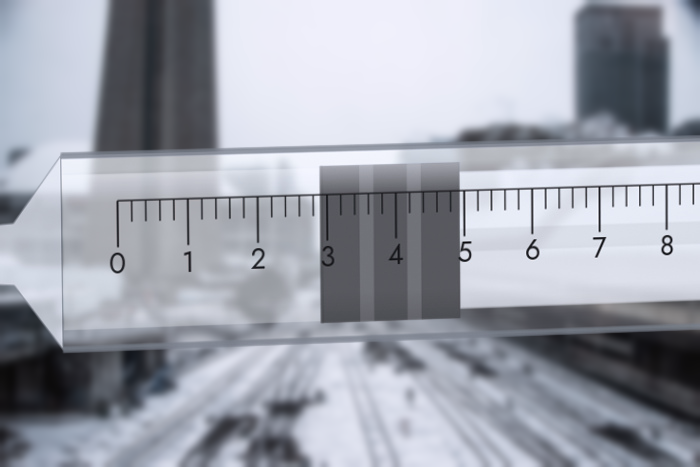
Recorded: 2.9,mL
